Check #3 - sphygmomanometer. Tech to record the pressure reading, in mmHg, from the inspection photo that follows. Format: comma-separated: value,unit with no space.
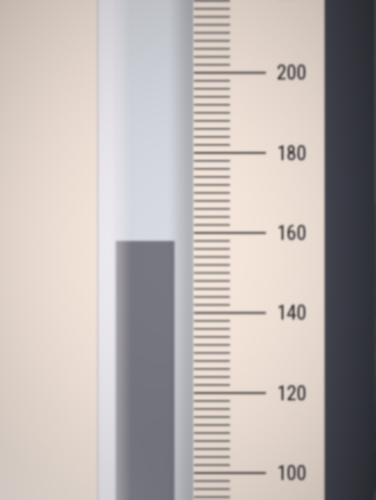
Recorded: 158,mmHg
